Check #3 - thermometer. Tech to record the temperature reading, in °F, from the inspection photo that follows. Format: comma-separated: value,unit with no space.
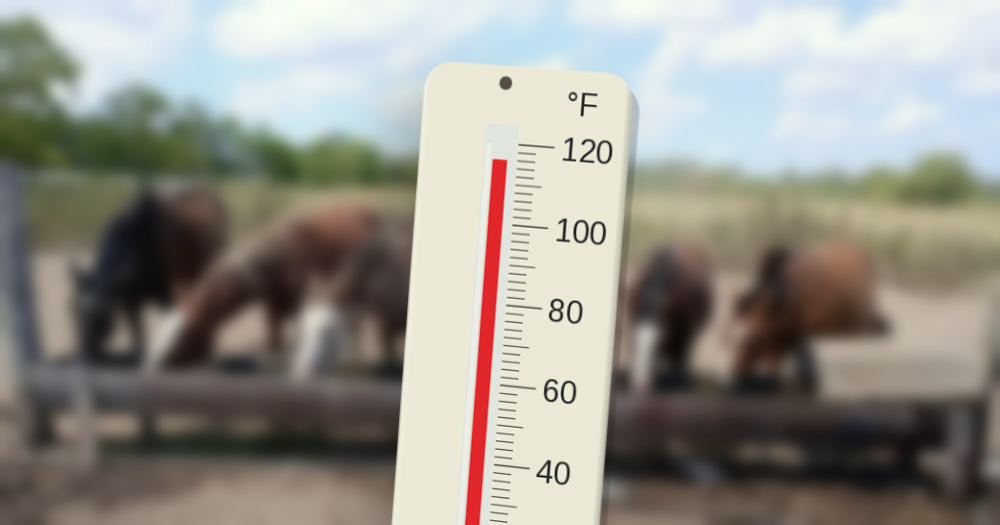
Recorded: 116,°F
